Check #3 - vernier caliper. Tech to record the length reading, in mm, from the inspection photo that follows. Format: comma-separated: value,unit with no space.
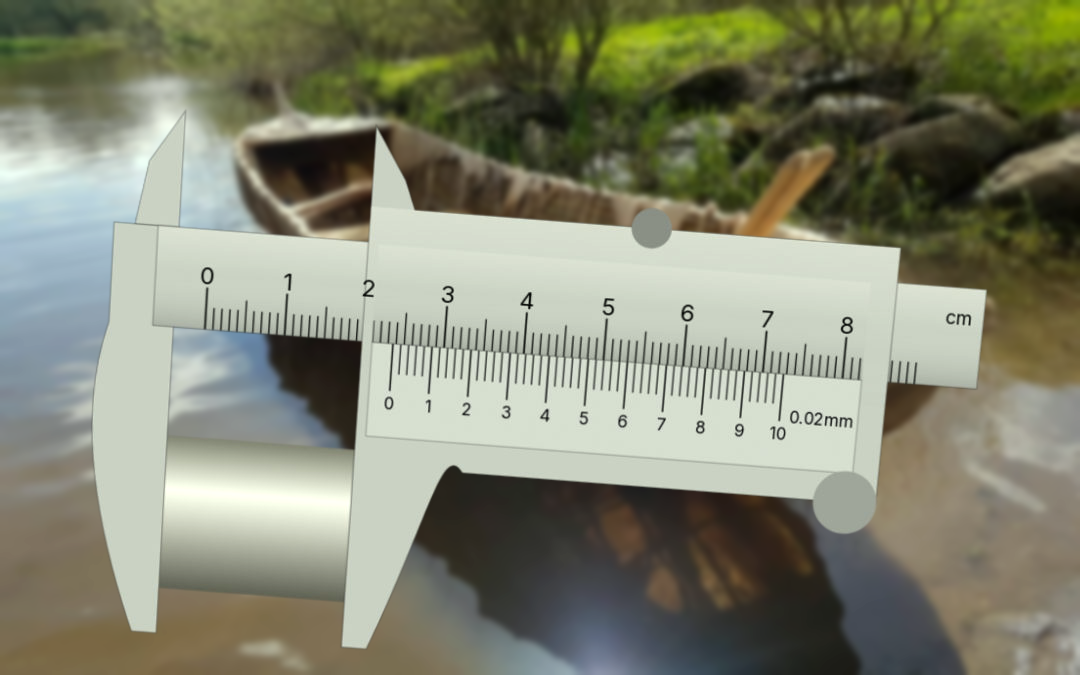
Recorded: 23.6,mm
